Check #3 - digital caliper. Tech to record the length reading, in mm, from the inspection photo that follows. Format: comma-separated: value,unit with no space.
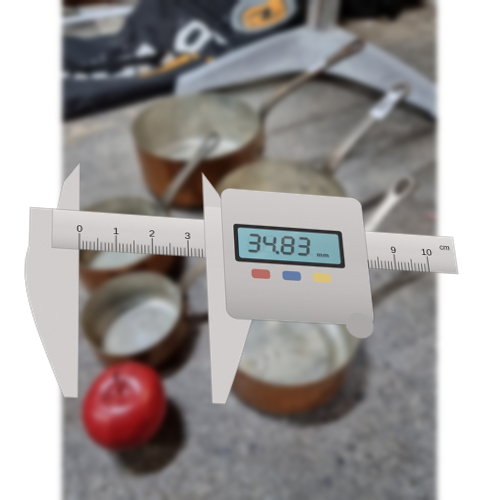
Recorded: 34.83,mm
